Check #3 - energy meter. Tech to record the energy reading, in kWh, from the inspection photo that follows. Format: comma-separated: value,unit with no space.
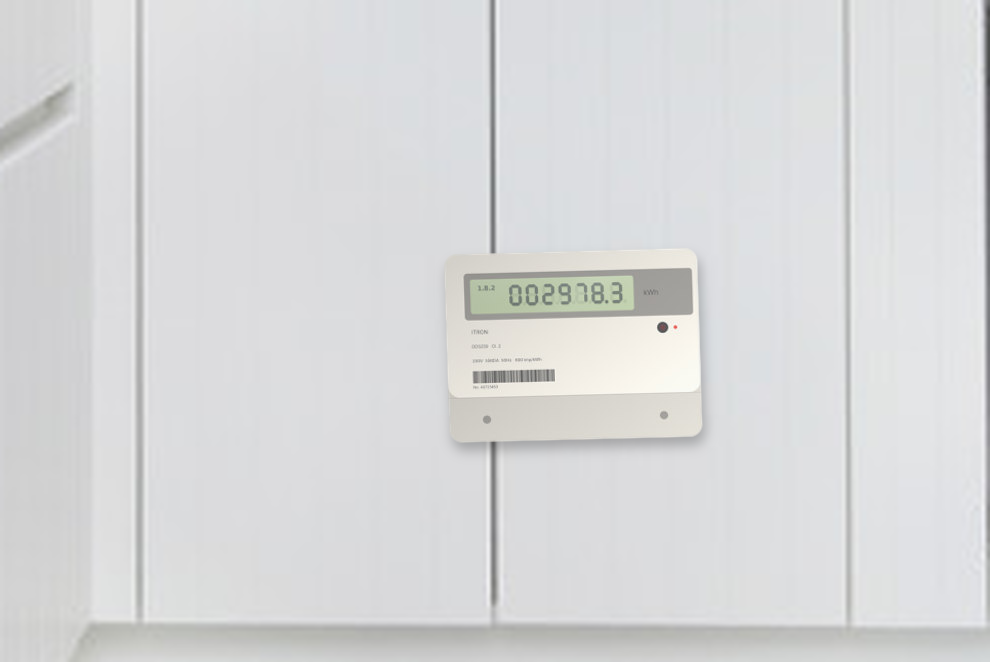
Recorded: 2978.3,kWh
